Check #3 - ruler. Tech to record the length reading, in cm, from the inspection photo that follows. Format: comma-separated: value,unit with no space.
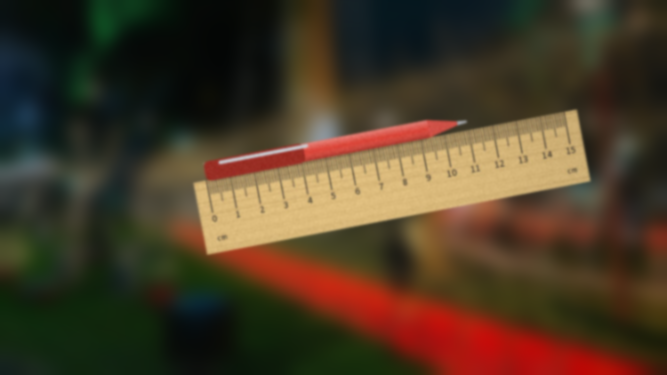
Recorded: 11,cm
